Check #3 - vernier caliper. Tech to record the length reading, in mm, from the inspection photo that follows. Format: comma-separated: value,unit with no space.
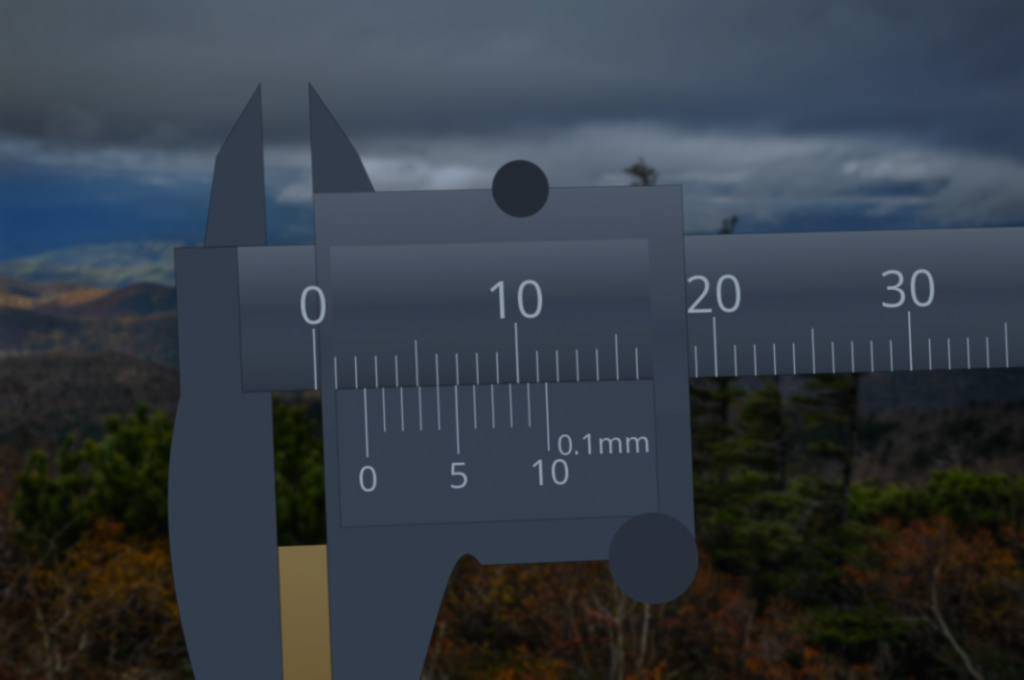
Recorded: 2.4,mm
